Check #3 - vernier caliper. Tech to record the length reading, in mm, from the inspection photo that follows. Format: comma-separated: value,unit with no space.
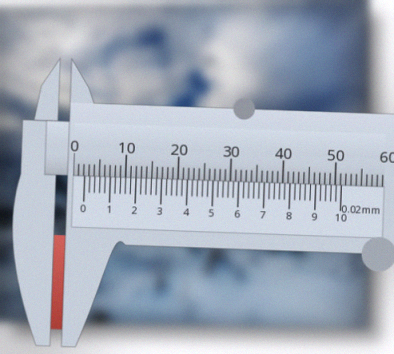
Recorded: 2.2,mm
